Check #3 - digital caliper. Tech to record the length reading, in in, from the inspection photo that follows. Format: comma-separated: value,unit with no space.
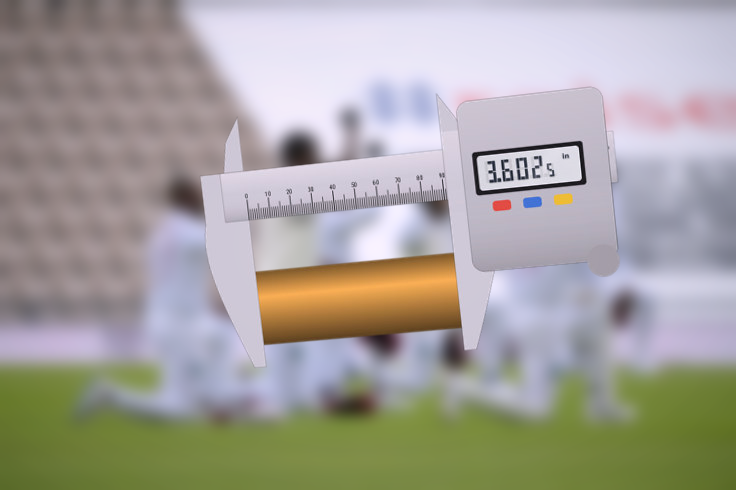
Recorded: 3.6025,in
